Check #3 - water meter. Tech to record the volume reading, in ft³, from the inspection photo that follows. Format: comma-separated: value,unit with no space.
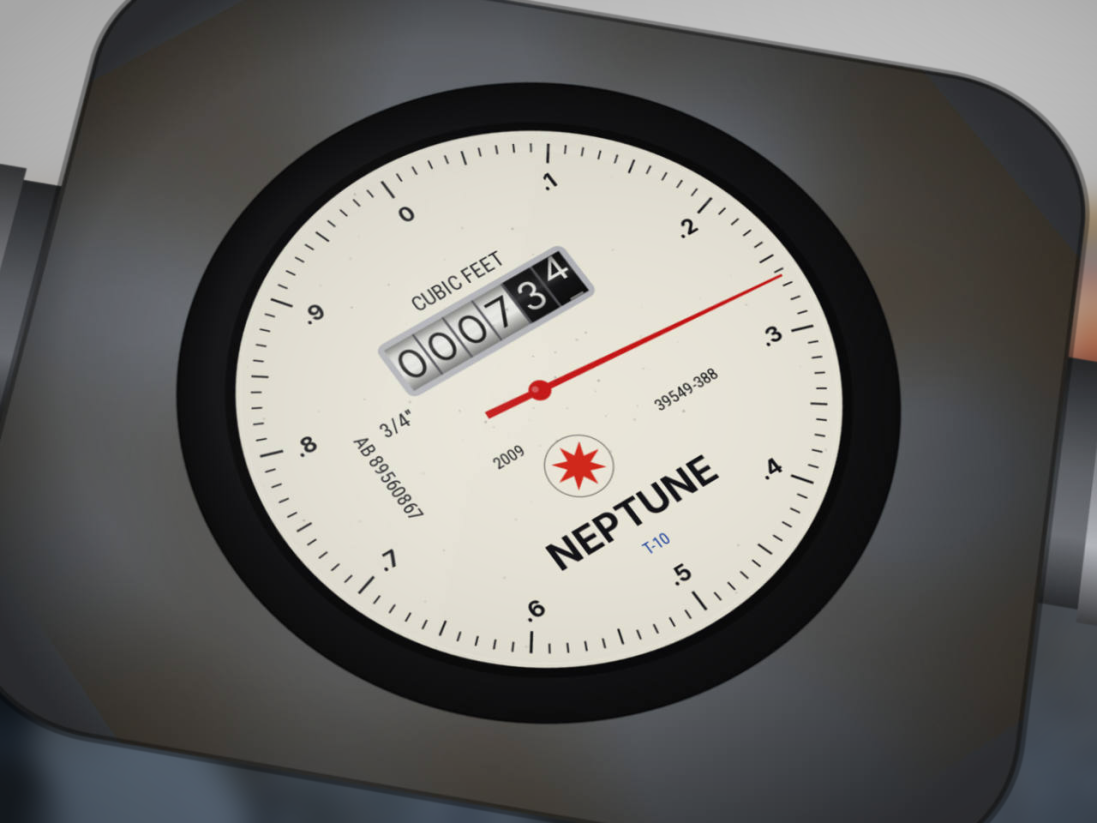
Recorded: 734.26,ft³
